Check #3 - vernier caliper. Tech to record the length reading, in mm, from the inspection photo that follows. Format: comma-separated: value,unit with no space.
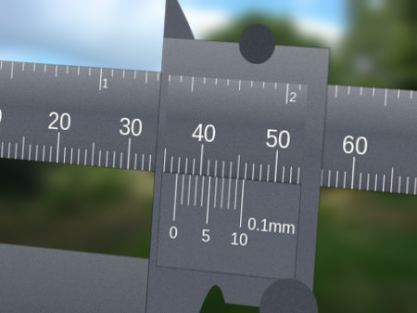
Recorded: 36.8,mm
